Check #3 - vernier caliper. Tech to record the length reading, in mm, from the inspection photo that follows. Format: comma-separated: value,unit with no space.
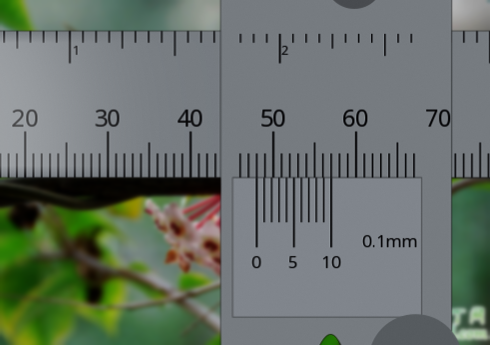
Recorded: 48.0,mm
